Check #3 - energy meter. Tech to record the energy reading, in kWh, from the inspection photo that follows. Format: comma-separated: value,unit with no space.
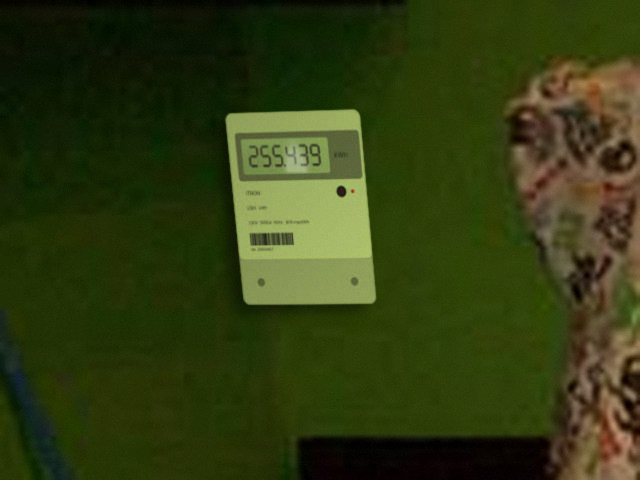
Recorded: 255.439,kWh
